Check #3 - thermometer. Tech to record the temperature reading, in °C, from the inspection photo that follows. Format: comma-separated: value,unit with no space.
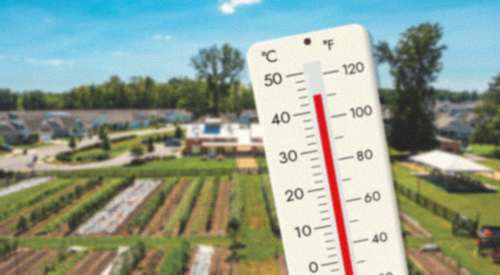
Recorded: 44,°C
